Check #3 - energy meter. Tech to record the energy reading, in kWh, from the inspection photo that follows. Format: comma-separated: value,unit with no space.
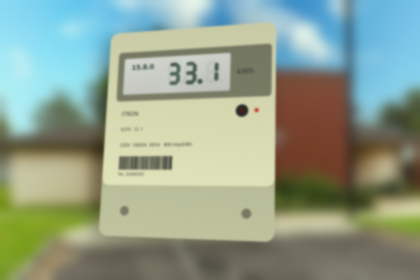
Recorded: 33.1,kWh
